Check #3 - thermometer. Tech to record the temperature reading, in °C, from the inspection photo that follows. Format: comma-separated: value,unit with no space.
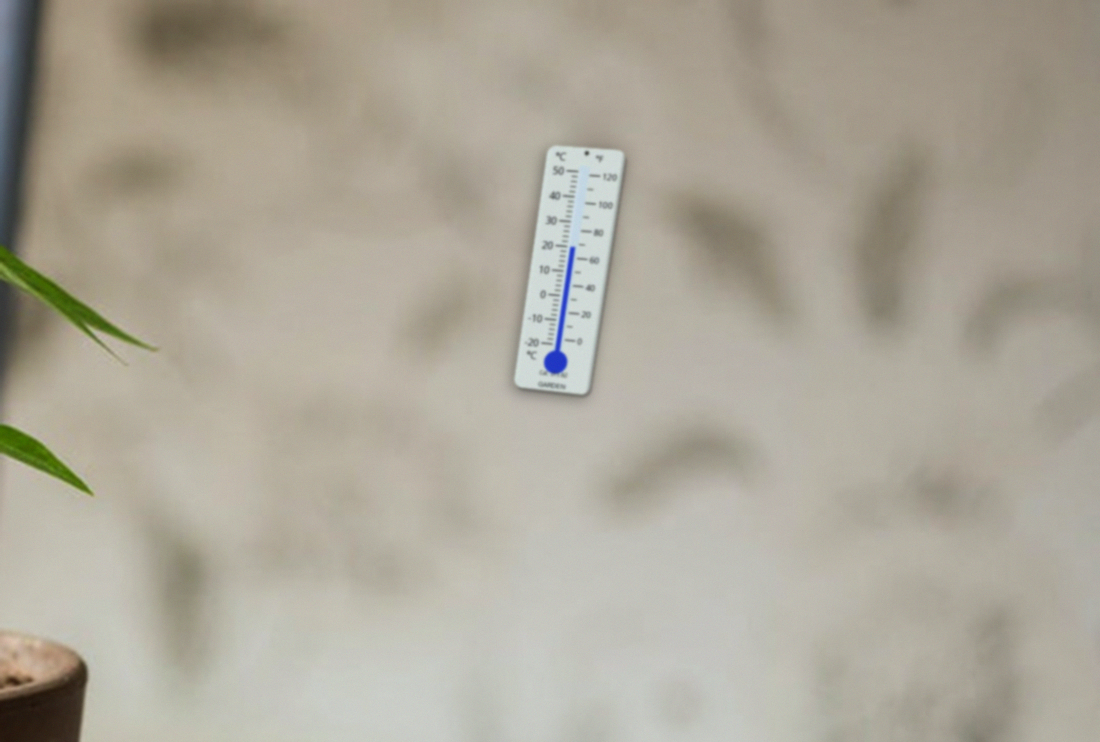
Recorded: 20,°C
